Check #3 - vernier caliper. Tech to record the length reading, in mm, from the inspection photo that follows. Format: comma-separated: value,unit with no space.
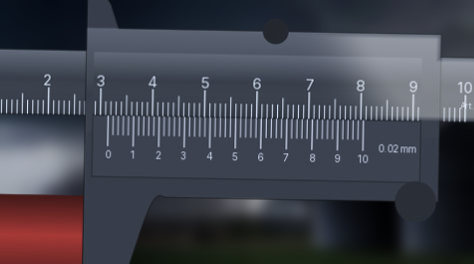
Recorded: 31.5,mm
